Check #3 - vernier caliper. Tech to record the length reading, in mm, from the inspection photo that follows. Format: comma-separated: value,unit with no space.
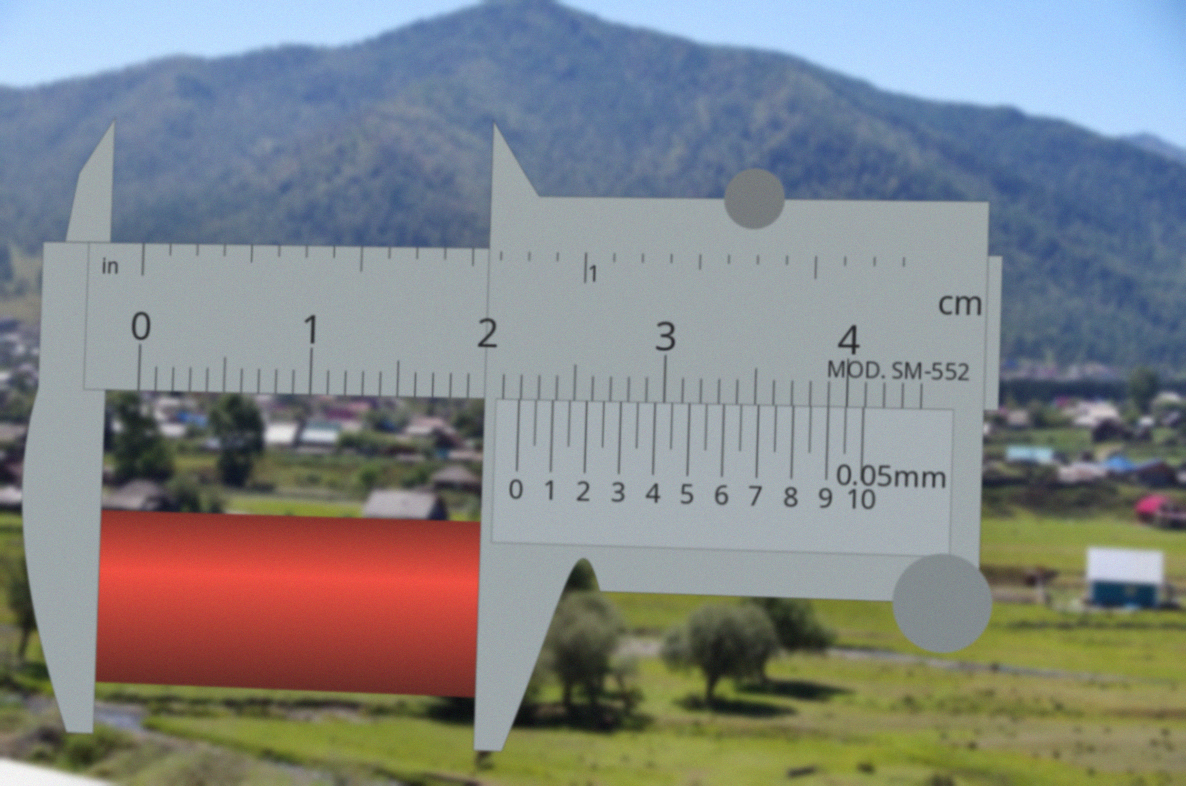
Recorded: 21.9,mm
